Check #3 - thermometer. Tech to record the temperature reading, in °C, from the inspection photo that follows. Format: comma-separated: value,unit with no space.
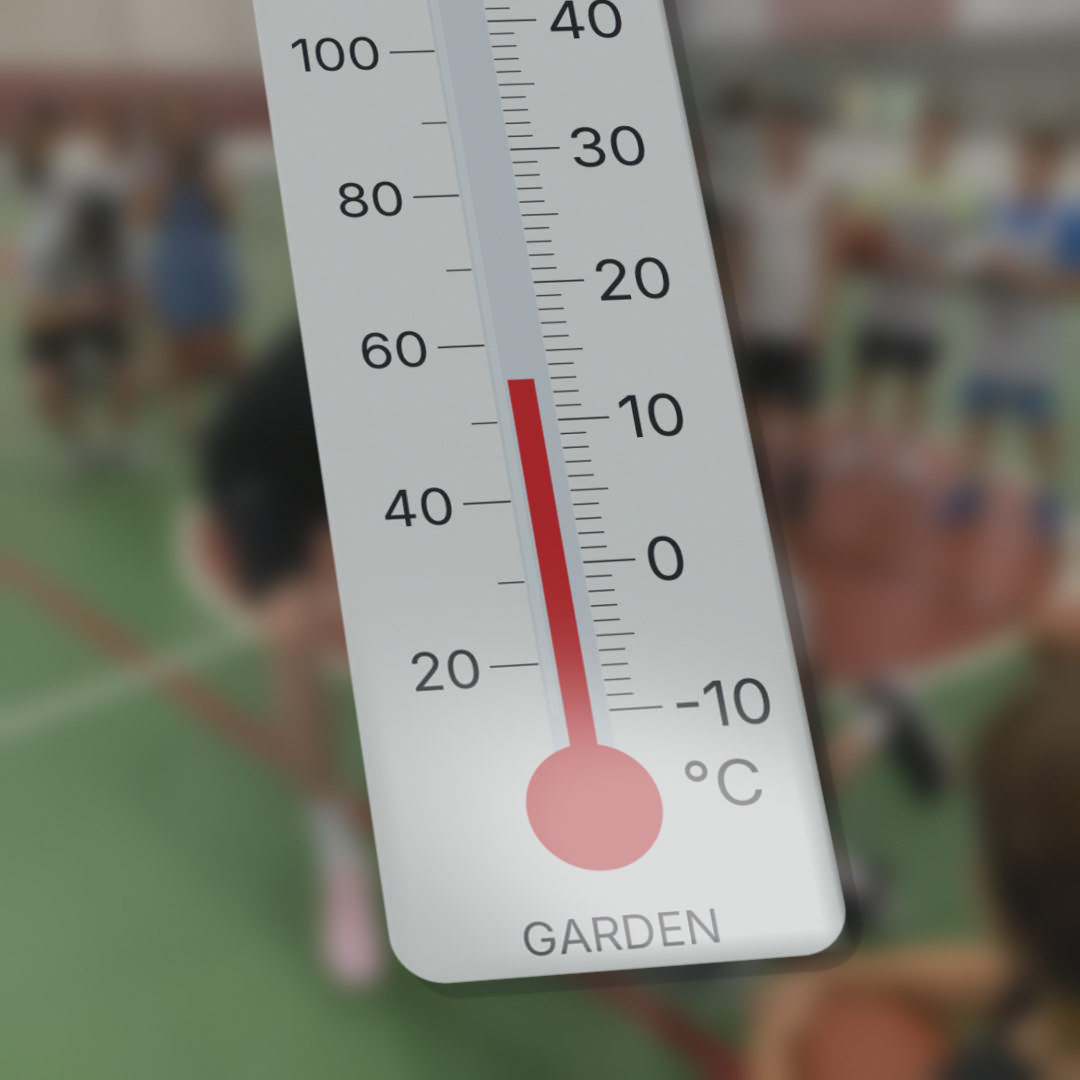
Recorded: 13,°C
